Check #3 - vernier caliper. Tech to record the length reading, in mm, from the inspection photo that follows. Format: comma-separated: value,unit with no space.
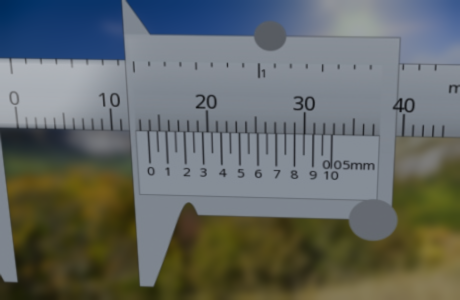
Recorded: 13.8,mm
